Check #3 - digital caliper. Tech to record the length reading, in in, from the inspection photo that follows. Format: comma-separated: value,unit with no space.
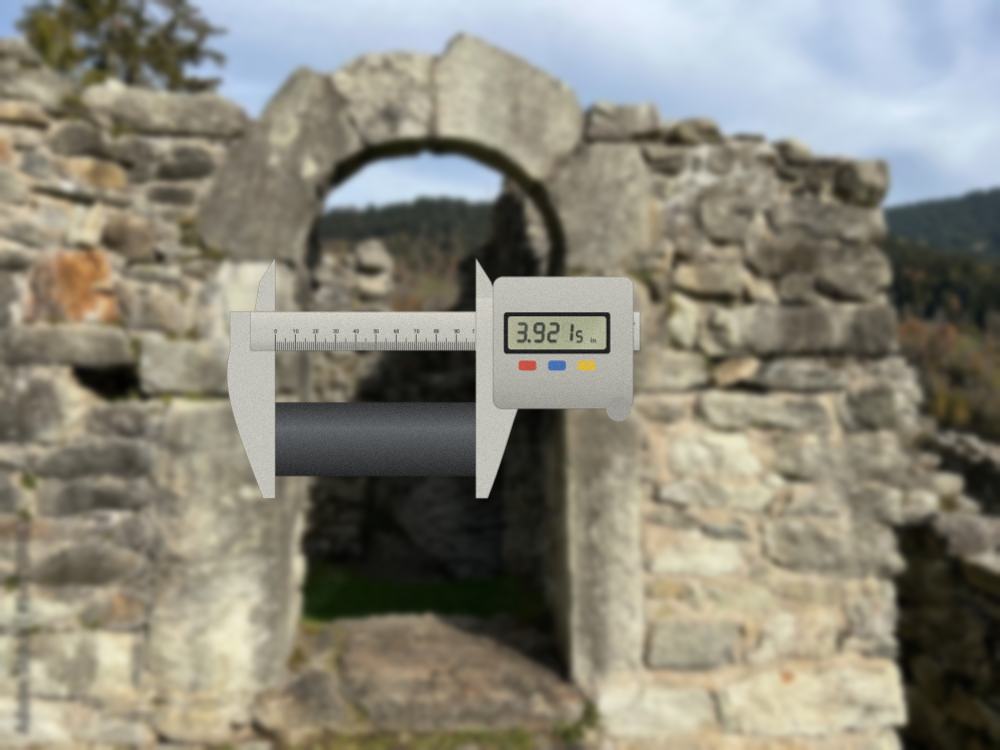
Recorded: 3.9215,in
